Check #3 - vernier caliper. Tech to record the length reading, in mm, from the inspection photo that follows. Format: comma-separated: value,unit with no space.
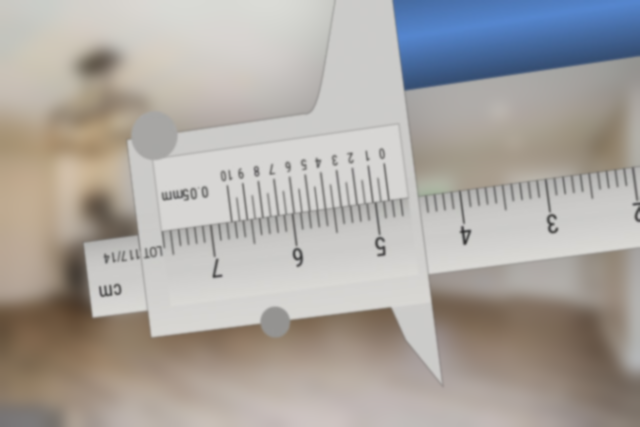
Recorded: 48.4,mm
